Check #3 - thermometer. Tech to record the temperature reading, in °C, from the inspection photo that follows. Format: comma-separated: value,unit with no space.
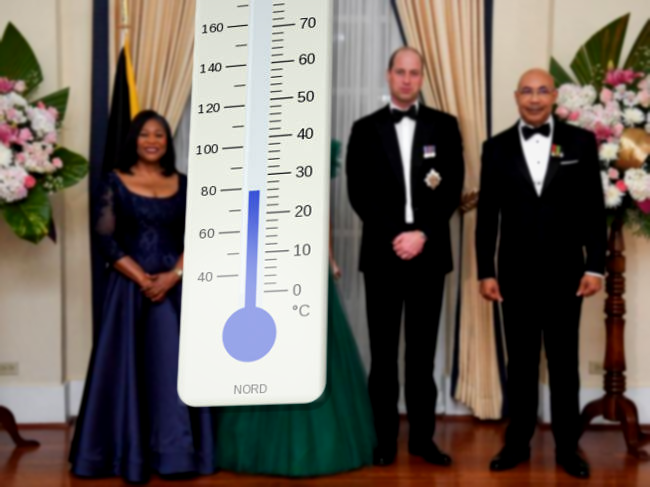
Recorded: 26,°C
